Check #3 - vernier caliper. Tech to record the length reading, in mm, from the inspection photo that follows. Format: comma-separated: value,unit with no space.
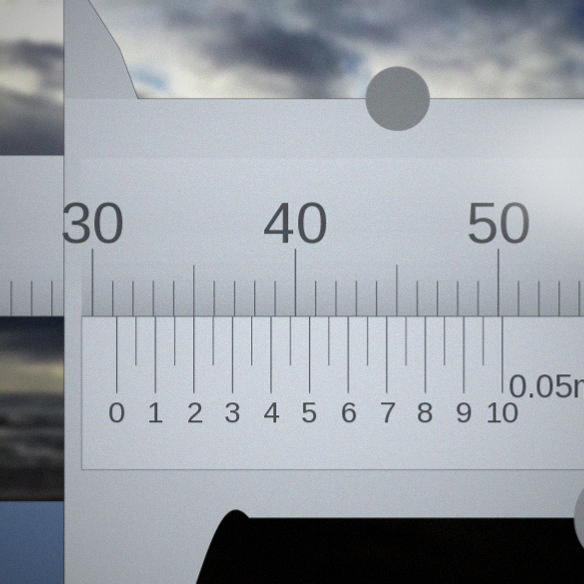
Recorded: 31.2,mm
